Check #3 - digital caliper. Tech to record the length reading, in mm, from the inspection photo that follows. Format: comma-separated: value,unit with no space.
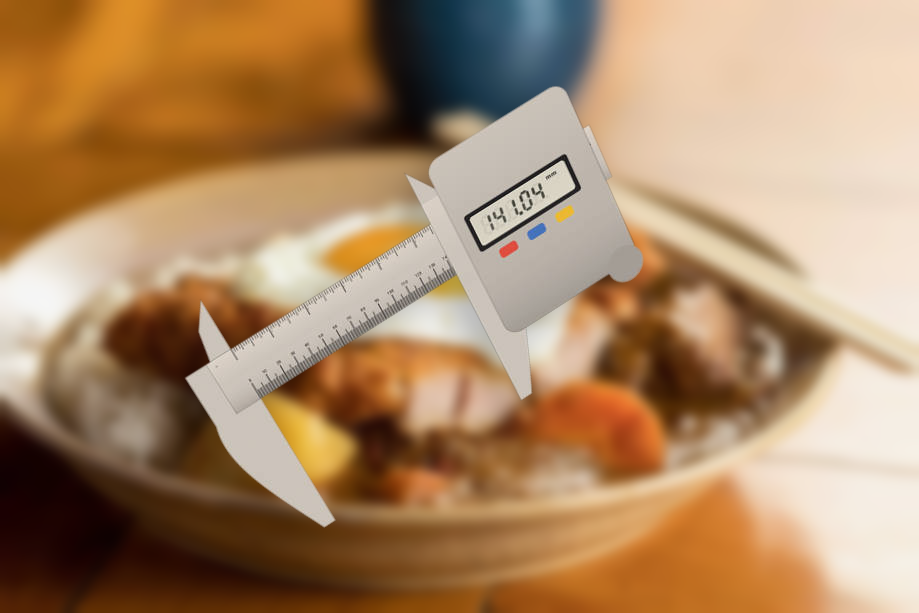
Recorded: 141.04,mm
